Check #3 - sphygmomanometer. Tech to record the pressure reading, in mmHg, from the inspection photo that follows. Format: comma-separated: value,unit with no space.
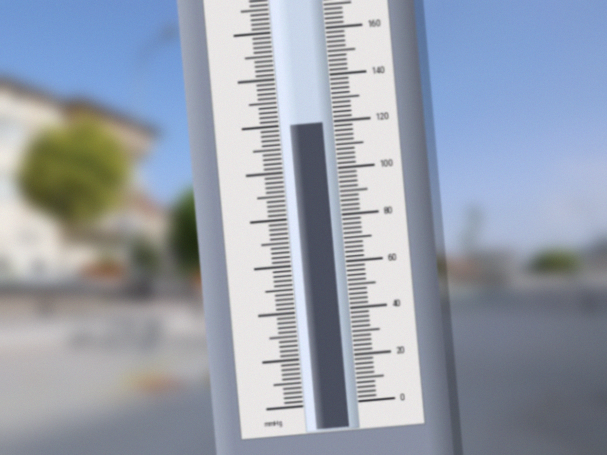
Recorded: 120,mmHg
